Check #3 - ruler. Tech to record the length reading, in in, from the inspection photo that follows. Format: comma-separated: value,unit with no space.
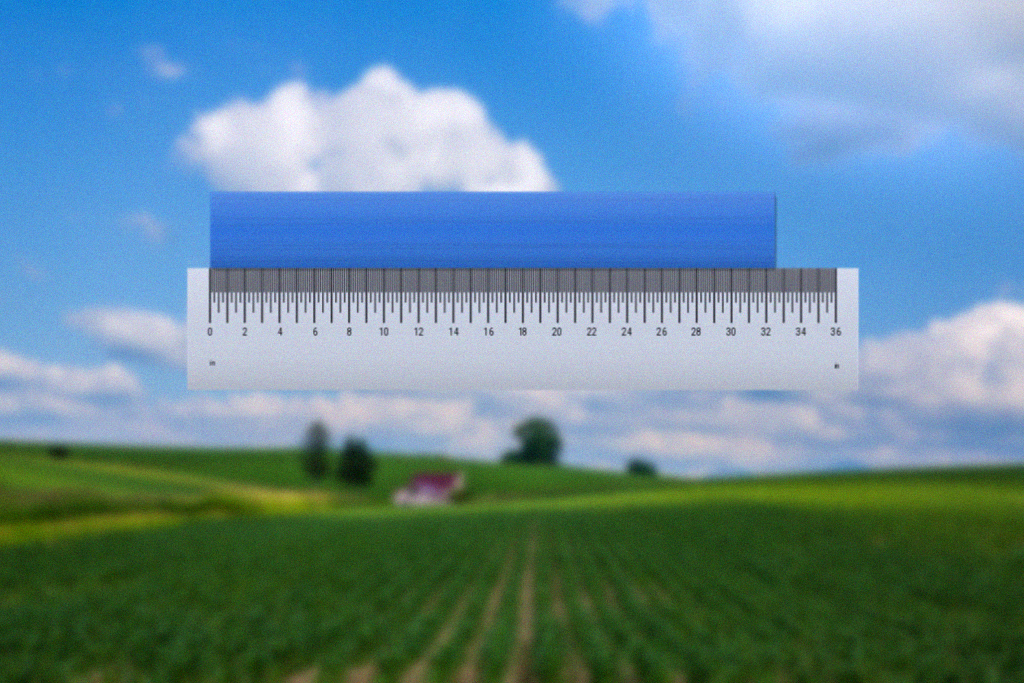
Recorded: 32.5,in
